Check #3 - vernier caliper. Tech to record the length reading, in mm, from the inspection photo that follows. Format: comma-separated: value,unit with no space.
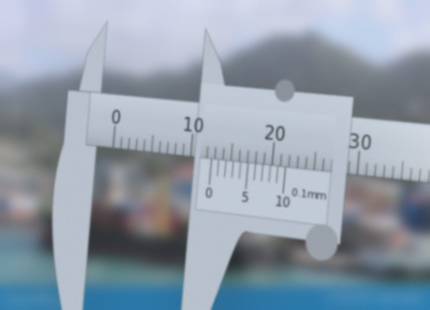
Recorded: 12.6,mm
